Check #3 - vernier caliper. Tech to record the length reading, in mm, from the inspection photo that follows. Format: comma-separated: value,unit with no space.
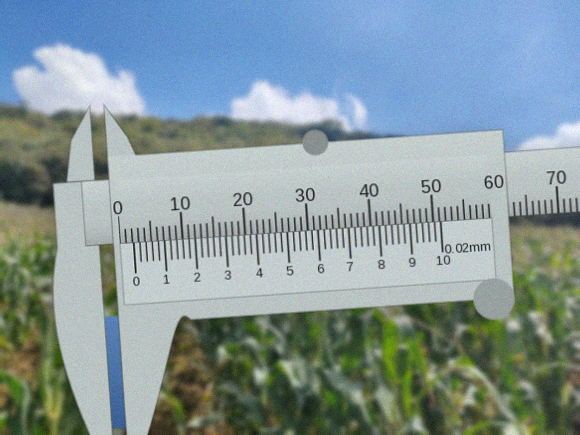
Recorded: 2.2,mm
